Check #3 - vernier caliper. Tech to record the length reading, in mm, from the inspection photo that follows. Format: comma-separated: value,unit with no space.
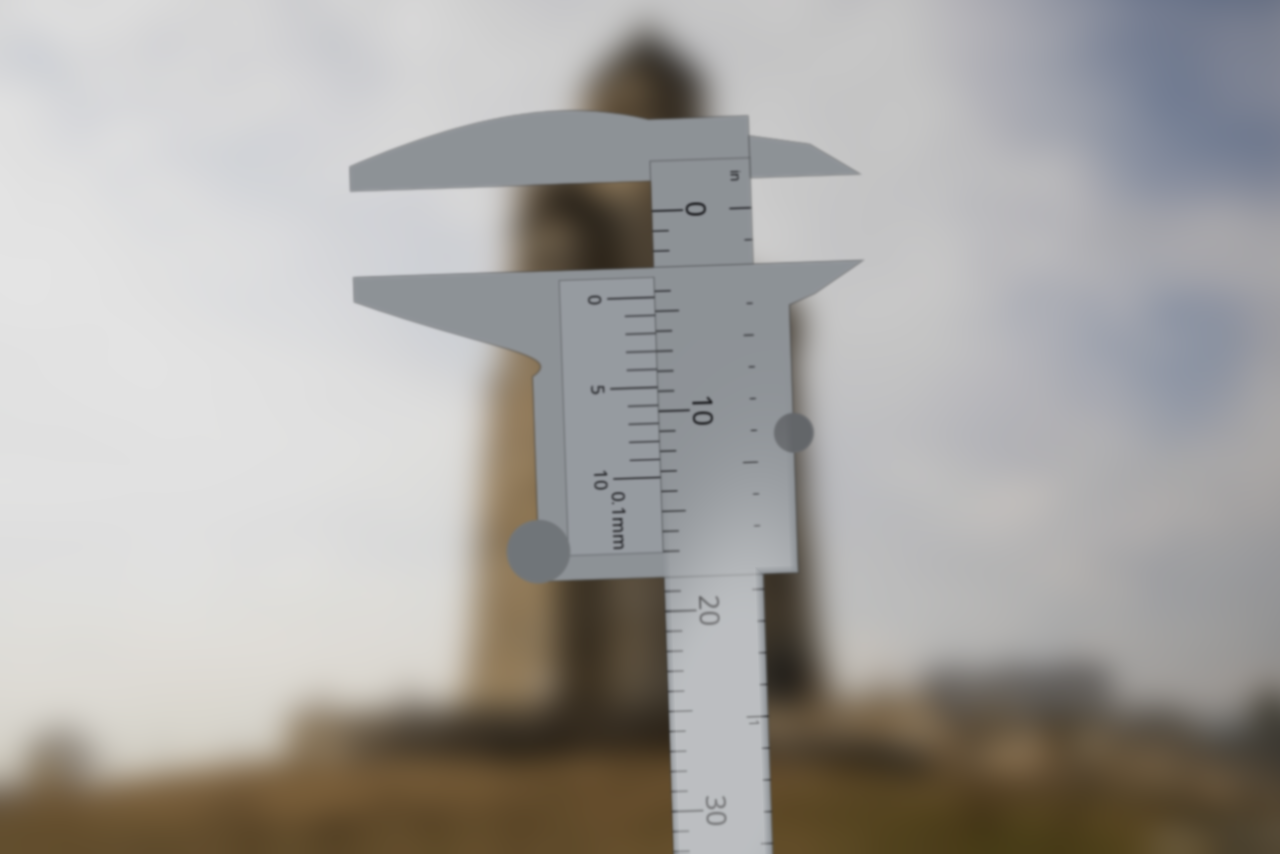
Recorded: 4.3,mm
